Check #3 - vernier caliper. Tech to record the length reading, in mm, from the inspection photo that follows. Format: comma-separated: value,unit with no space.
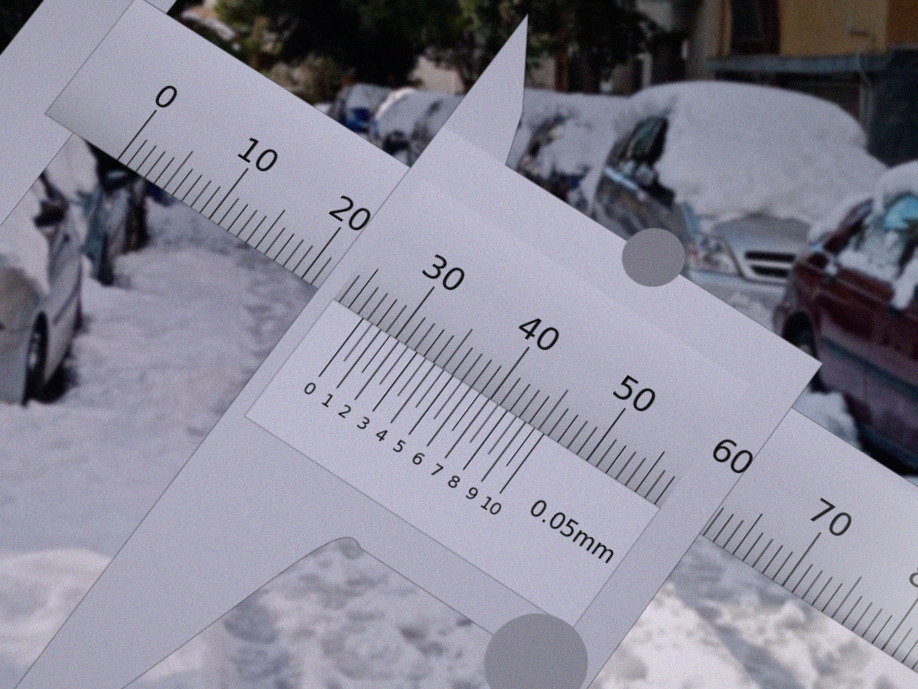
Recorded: 26.6,mm
